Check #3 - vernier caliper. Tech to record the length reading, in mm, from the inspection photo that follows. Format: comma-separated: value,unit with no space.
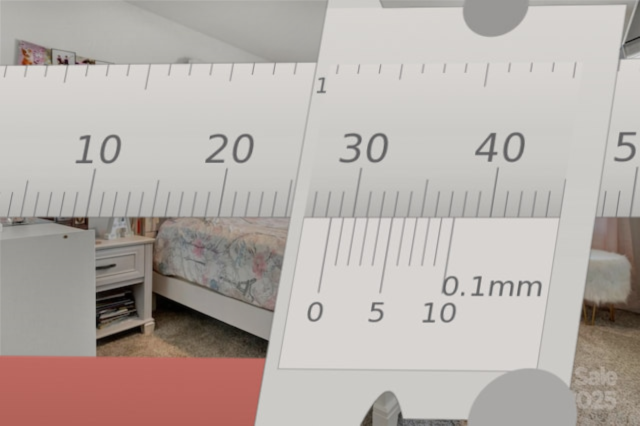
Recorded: 28.4,mm
